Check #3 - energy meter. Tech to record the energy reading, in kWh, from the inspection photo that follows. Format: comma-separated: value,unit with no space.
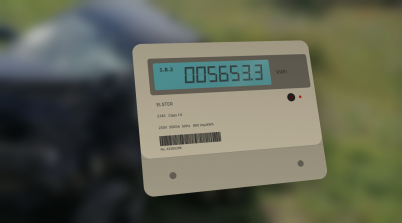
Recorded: 5653.3,kWh
